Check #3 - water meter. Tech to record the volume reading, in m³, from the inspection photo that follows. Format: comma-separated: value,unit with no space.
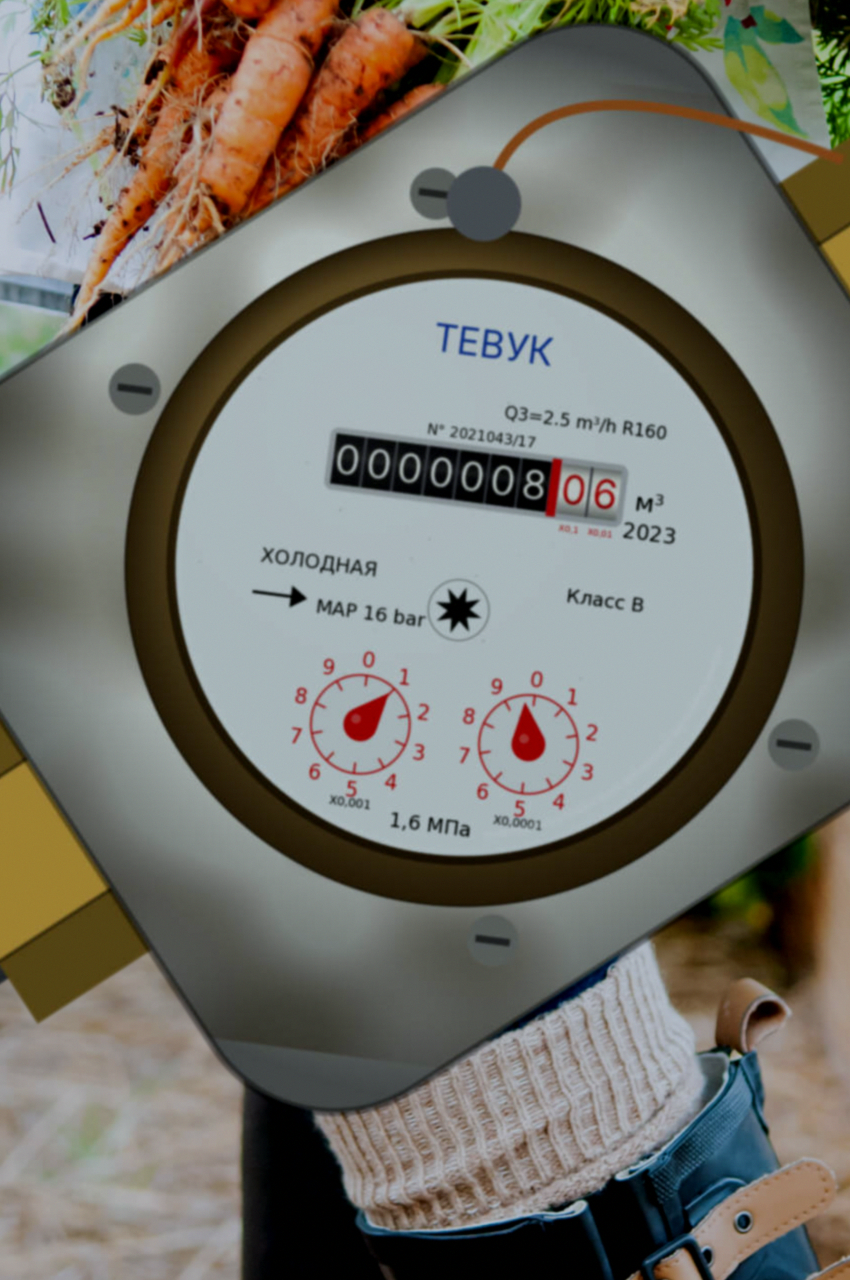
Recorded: 8.0609,m³
